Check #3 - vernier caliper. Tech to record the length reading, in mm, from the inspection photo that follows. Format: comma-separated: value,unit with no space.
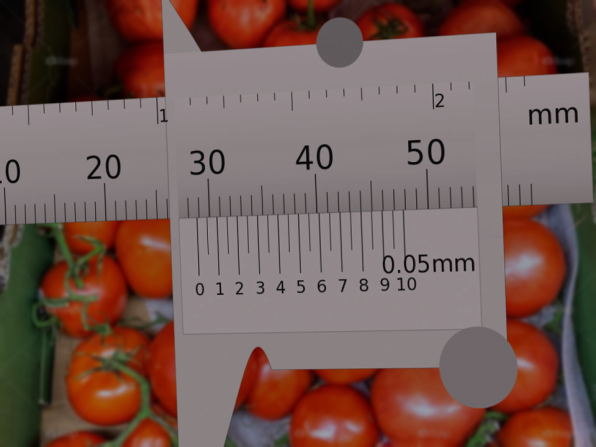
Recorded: 28.8,mm
